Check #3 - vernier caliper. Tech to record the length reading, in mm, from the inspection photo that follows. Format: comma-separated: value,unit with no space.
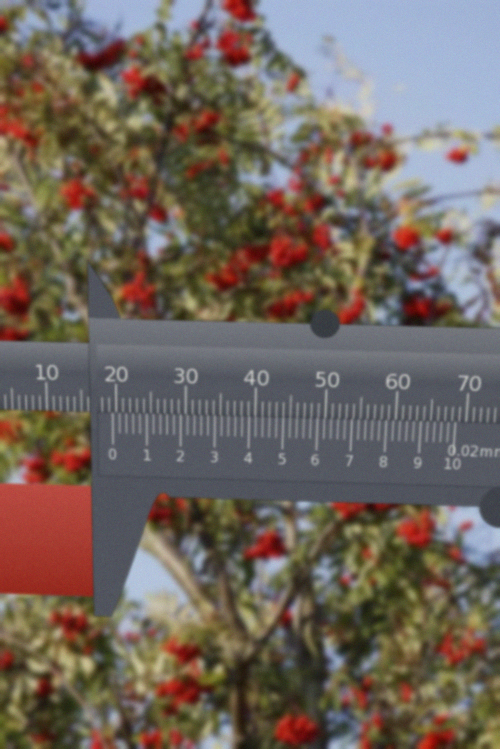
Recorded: 19.5,mm
